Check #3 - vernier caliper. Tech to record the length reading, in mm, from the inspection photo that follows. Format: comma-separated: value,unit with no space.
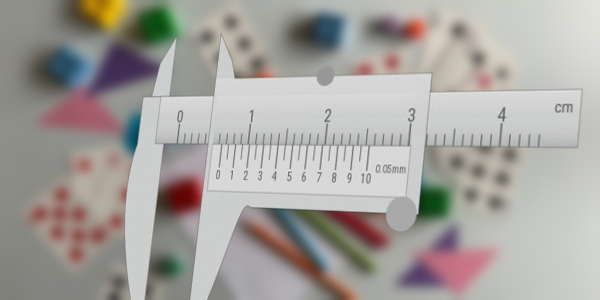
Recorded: 6.4,mm
